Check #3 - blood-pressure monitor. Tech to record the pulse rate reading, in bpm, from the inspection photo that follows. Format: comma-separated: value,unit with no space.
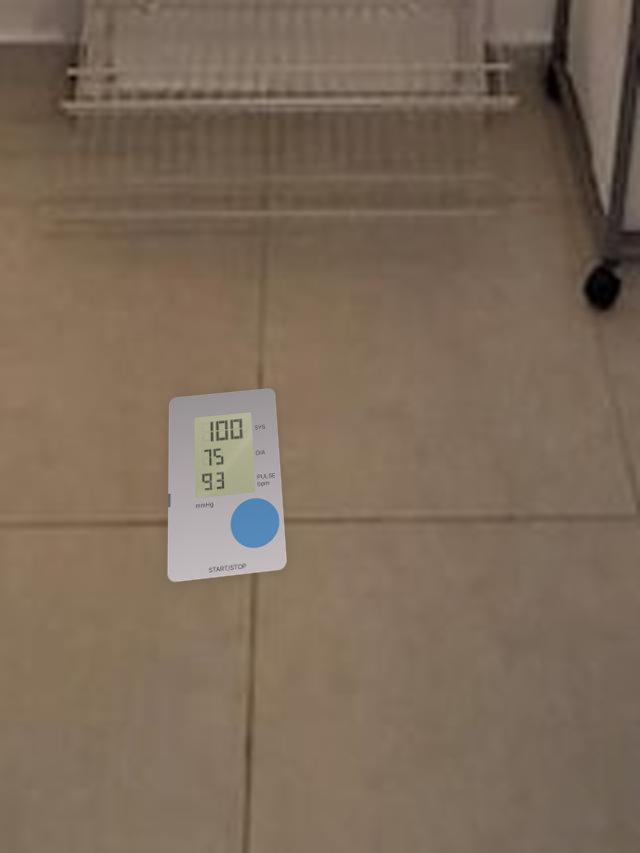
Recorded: 93,bpm
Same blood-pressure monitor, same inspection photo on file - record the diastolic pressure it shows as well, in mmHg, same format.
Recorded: 75,mmHg
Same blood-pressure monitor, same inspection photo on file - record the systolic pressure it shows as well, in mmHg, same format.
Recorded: 100,mmHg
